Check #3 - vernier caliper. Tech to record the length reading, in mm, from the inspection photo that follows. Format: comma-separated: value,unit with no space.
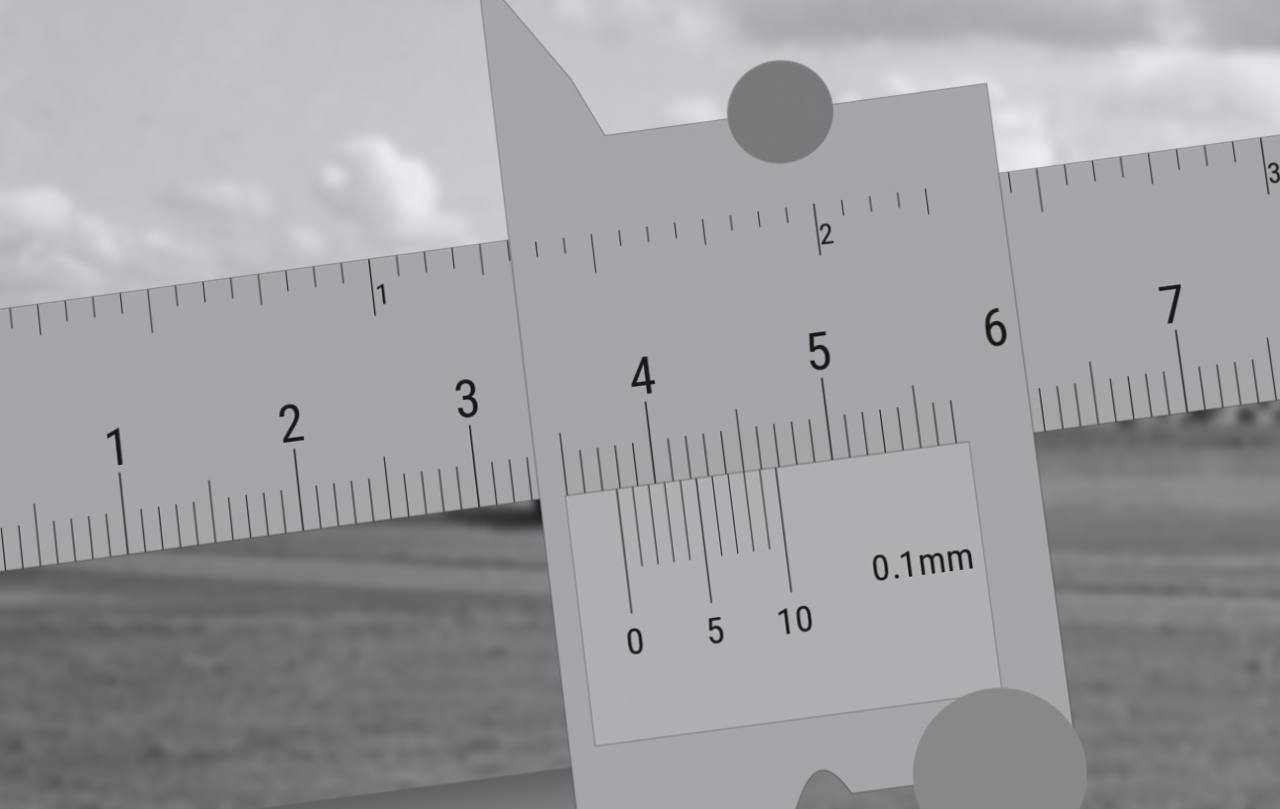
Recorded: 37.8,mm
